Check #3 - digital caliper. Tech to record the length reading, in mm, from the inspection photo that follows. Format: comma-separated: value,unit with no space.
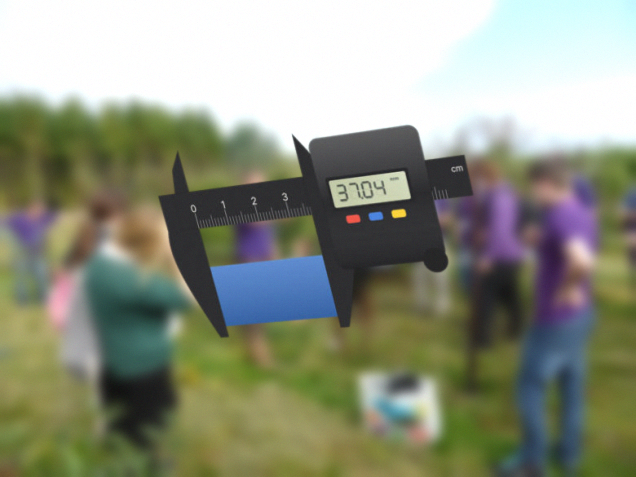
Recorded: 37.04,mm
